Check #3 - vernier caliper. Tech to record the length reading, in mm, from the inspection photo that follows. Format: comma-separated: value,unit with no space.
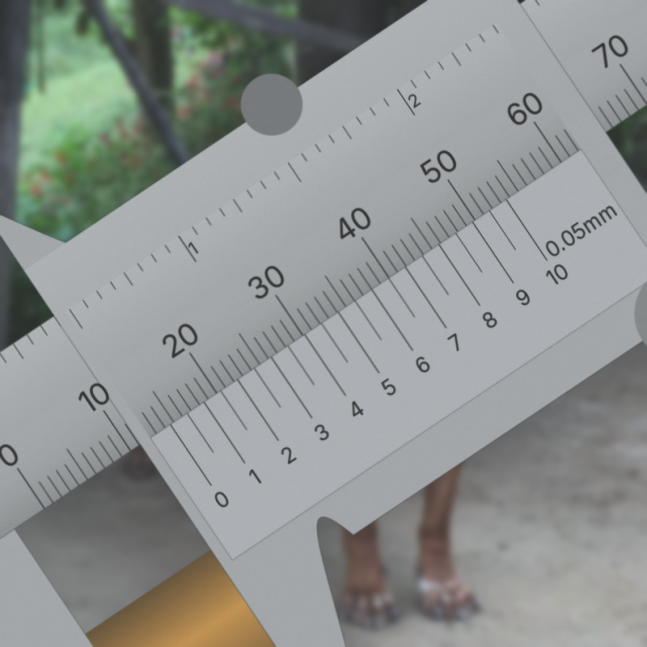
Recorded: 14.6,mm
